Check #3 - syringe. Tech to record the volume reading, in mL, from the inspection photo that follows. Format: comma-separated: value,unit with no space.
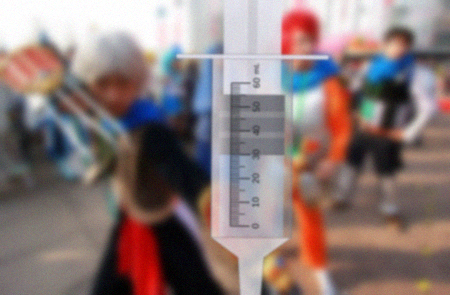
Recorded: 30,mL
